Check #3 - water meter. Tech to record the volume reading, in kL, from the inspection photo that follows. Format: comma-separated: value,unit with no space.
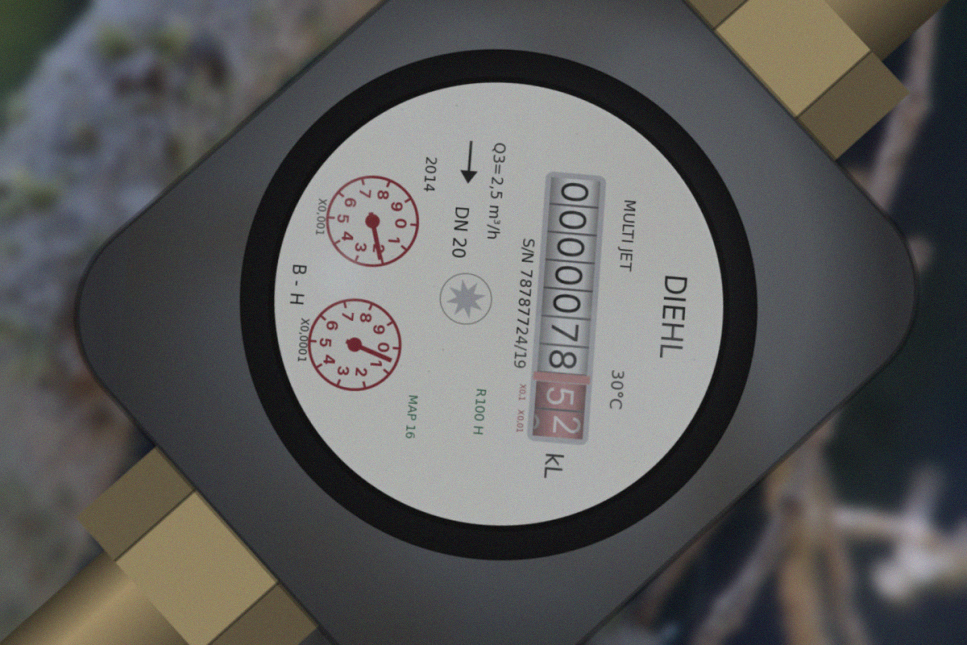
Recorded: 78.5220,kL
